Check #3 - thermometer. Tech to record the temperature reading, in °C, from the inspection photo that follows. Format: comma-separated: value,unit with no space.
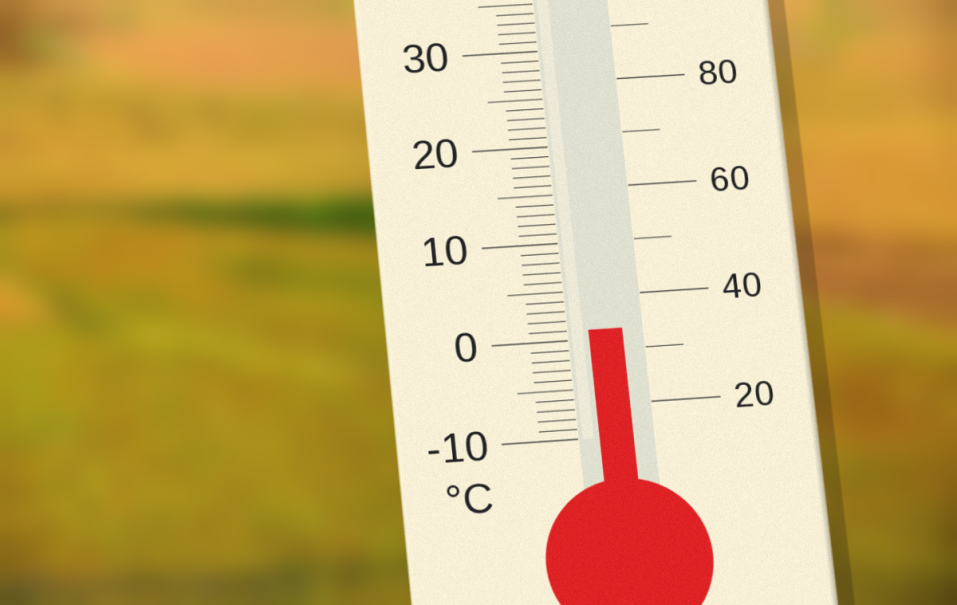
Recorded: 1,°C
